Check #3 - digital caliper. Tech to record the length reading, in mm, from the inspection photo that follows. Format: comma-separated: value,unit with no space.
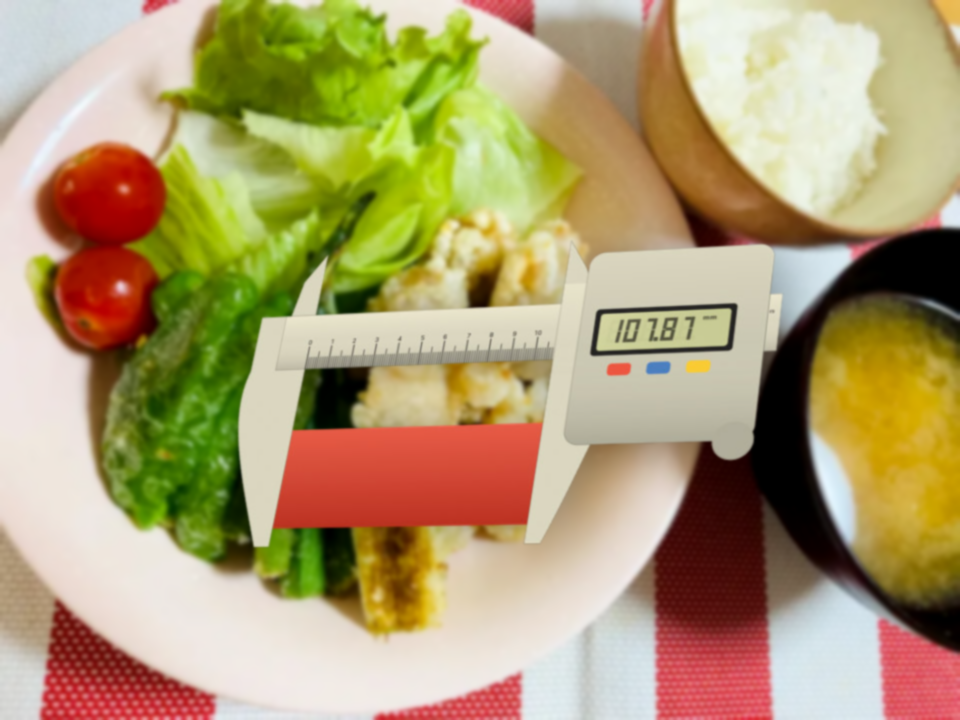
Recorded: 107.87,mm
